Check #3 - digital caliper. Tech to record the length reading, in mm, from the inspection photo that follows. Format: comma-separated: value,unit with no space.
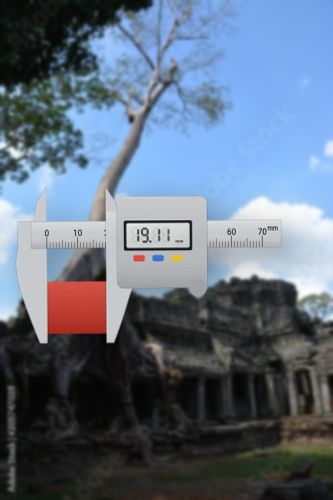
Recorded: 19.11,mm
